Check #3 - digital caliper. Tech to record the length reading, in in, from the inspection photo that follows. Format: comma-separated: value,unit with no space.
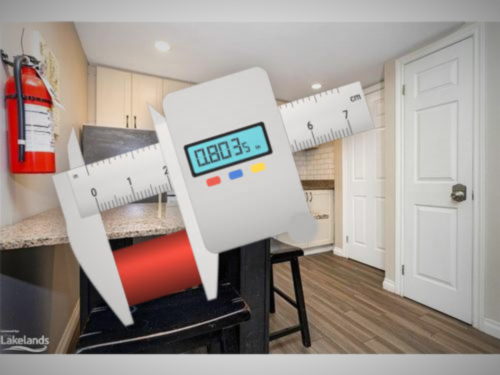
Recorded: 0.8035,in
